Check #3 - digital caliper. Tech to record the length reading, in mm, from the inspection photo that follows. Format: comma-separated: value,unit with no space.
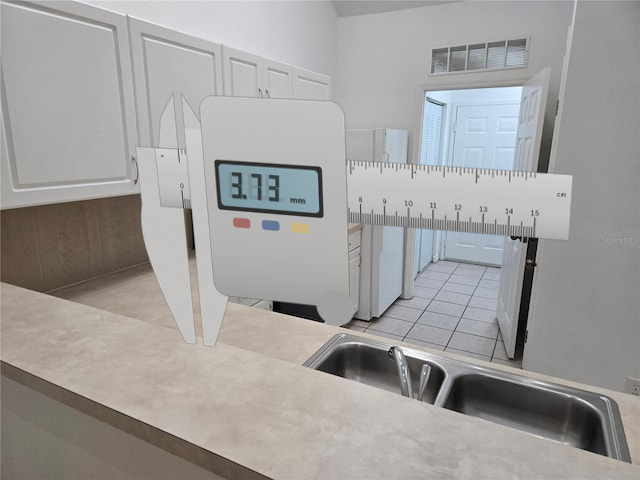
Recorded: 3.73,mm
